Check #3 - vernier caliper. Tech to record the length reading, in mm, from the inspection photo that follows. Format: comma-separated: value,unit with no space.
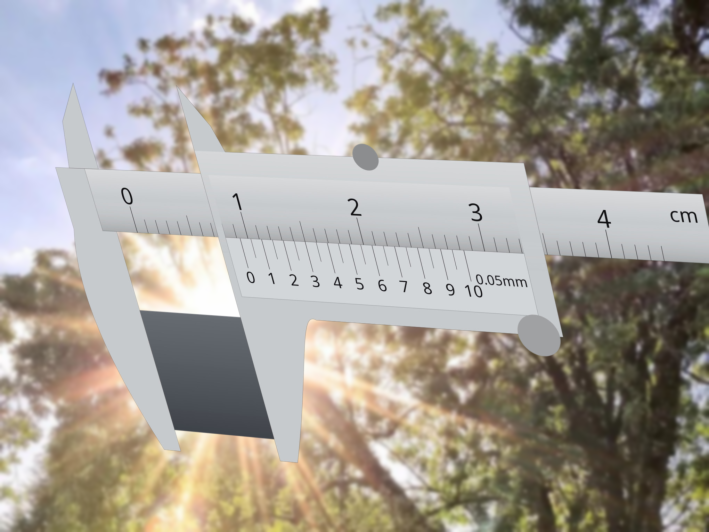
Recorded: 9.3,mm
